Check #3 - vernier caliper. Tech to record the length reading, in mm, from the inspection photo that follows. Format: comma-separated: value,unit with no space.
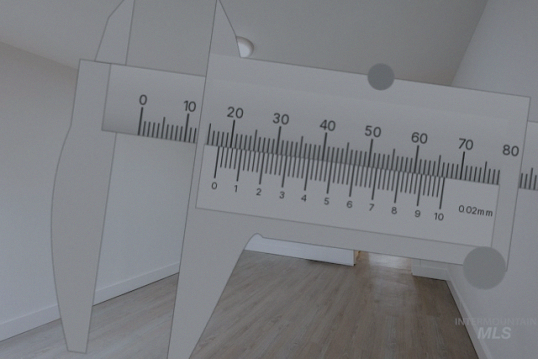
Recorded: 17.5,mm
